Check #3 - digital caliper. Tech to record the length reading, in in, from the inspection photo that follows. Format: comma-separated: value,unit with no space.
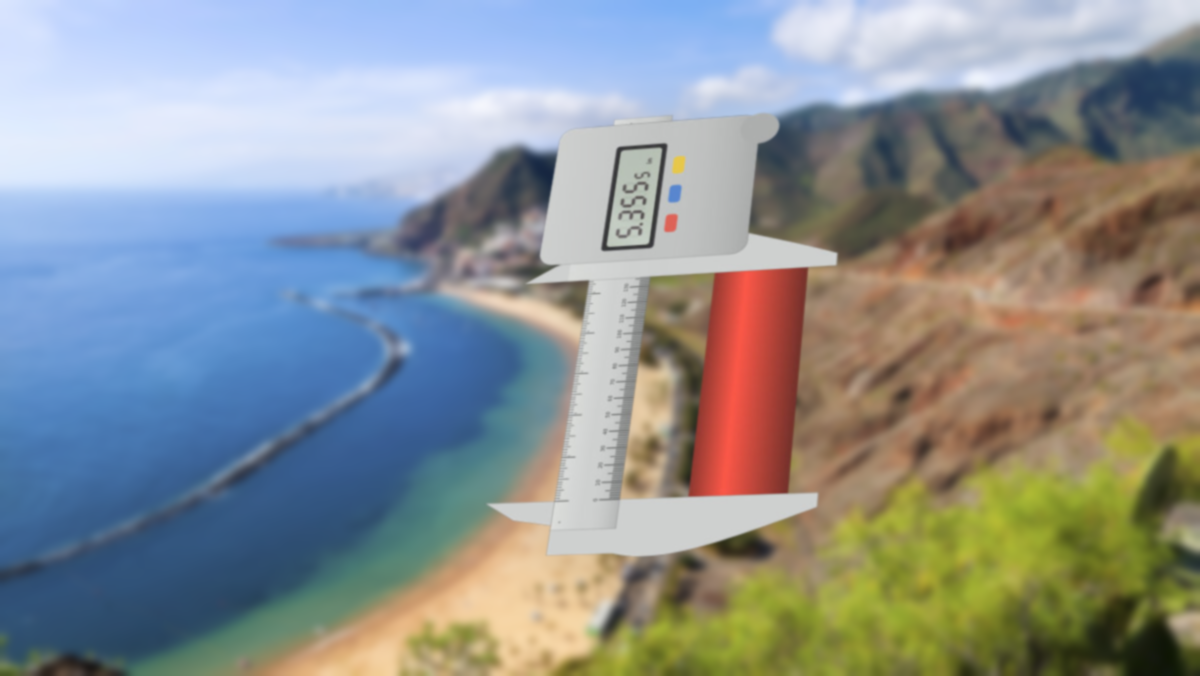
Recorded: 5.3555,in
